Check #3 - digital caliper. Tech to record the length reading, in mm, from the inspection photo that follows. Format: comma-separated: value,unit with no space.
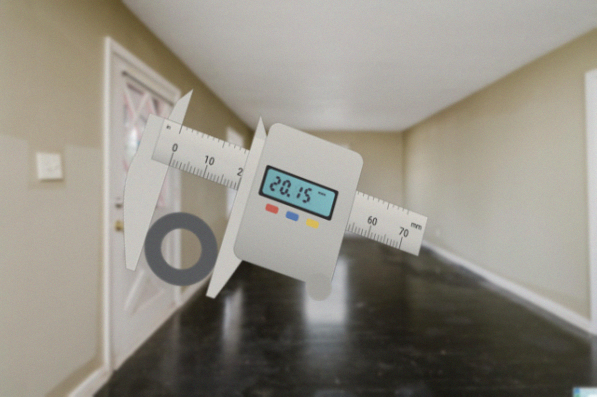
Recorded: 20.15,mm
